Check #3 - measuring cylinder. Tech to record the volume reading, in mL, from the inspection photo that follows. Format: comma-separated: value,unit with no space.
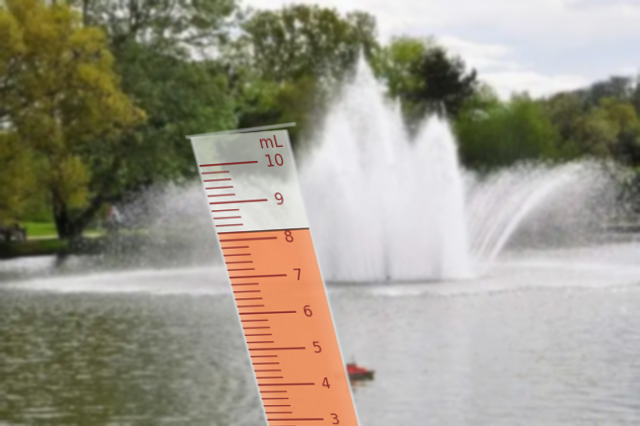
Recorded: 8.2,mL
